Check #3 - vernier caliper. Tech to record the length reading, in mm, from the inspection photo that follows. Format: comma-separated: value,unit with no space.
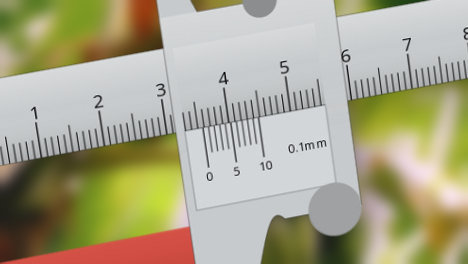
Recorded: 35.8,mm
